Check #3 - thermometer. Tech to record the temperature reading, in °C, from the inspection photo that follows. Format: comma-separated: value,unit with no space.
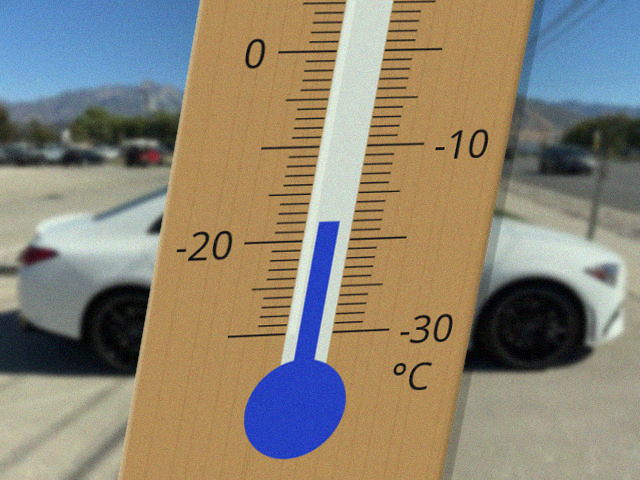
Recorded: -18,°C
